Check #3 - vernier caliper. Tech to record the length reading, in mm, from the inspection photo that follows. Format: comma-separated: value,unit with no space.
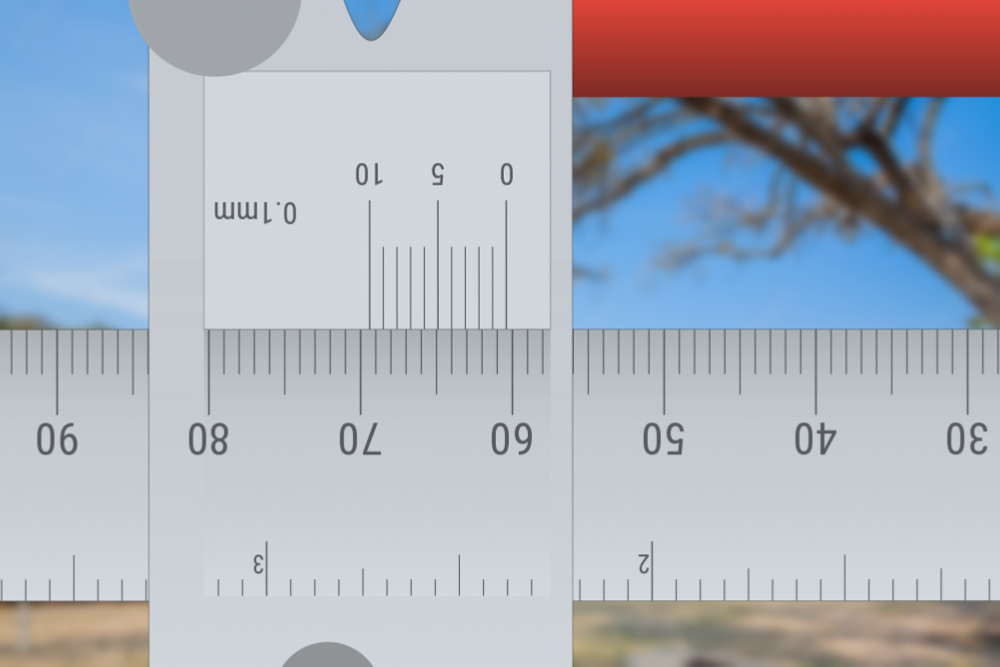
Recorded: 60.4,mm
